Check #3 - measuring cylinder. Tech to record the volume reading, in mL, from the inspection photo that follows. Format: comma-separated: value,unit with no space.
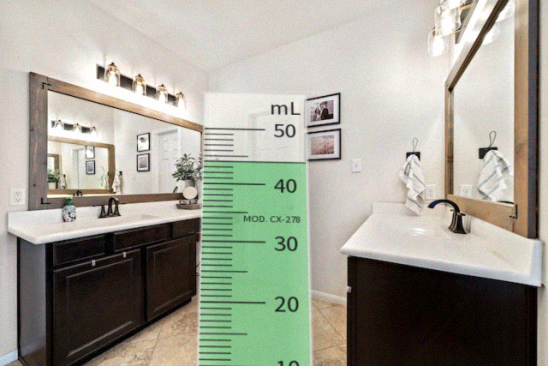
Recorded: 44,mL
